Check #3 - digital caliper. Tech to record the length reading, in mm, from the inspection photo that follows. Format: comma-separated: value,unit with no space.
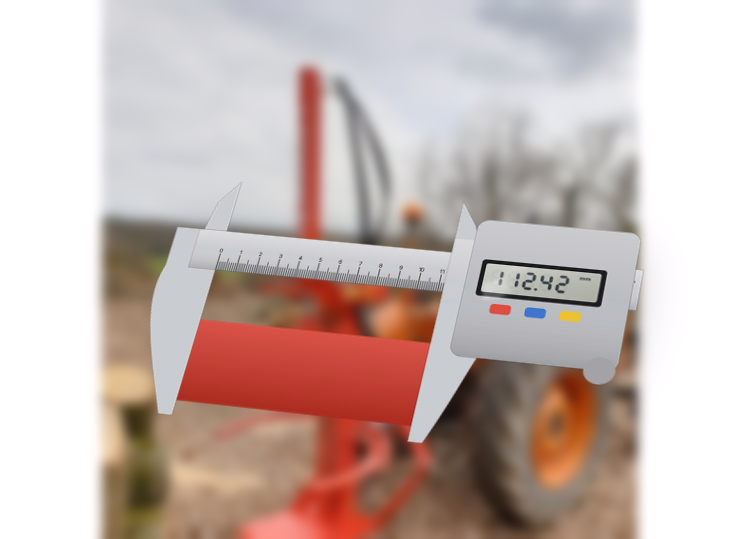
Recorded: 112.42,mm
